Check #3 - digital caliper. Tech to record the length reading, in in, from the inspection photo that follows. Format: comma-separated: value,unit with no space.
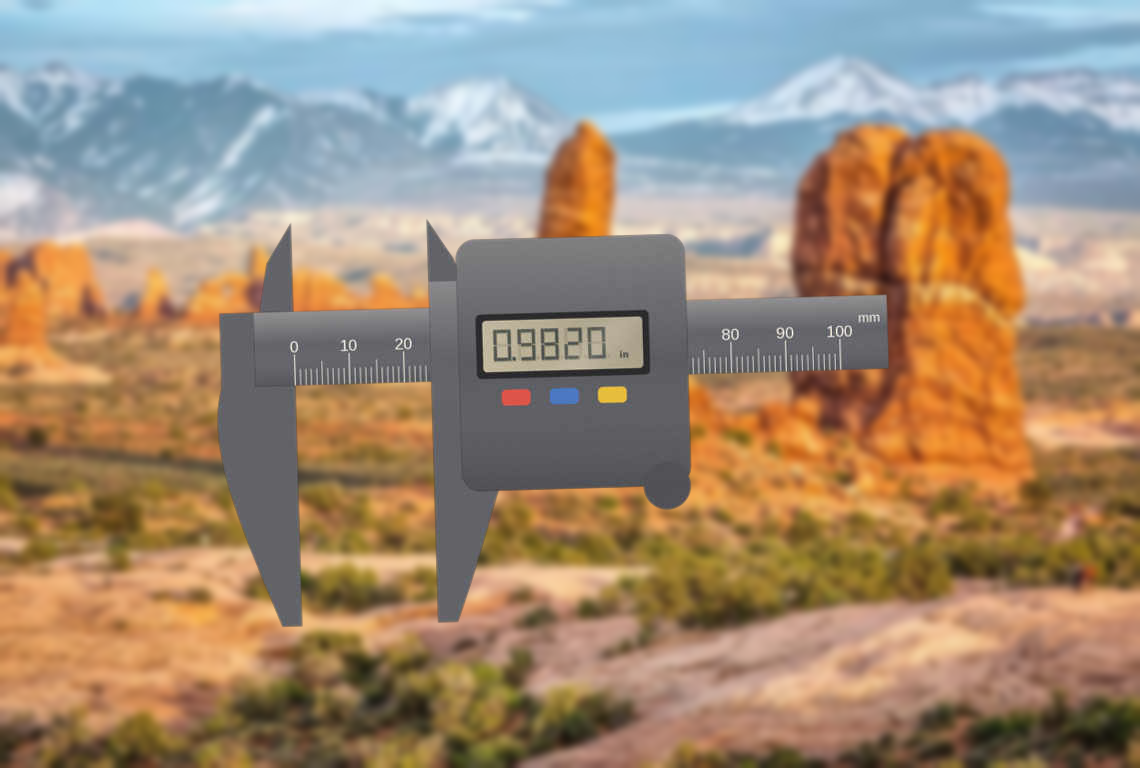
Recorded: 0.9820,in
